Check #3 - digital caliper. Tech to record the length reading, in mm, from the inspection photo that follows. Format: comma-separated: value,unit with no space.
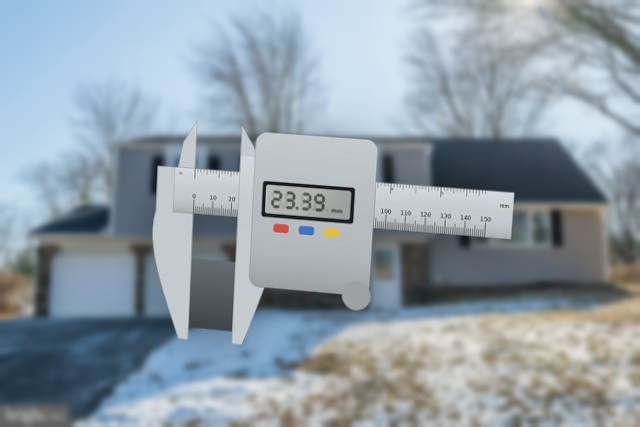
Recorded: 23.39,mm
